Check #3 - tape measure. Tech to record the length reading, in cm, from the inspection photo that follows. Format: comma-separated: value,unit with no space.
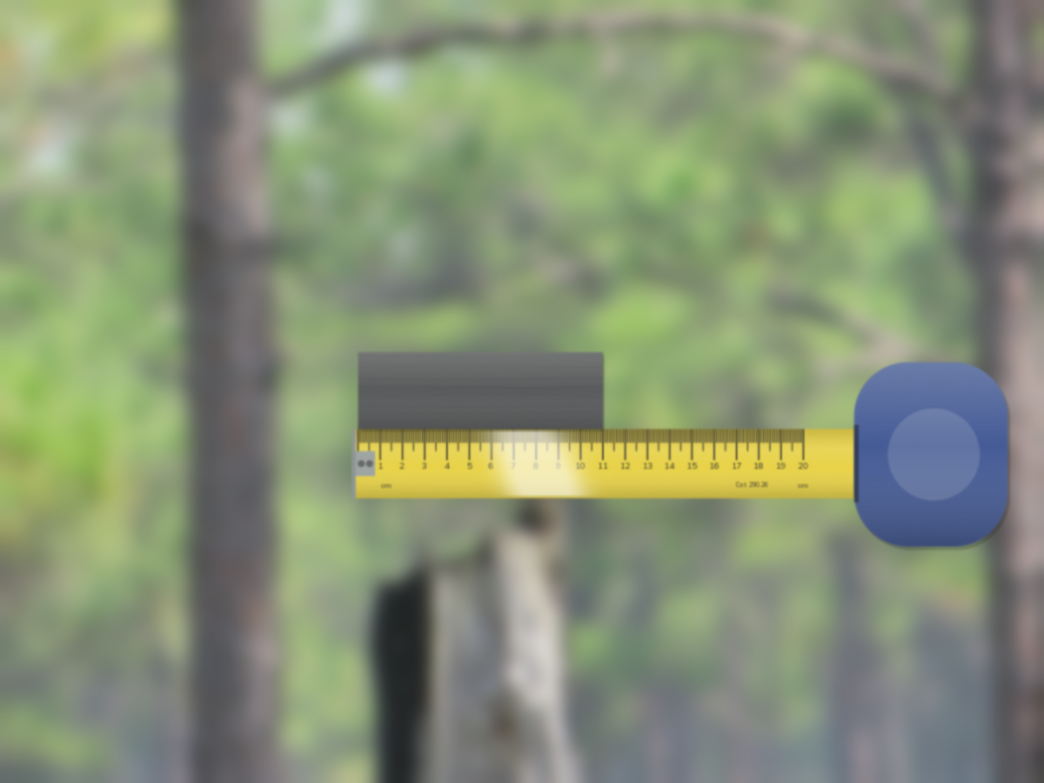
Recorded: 11,cm
